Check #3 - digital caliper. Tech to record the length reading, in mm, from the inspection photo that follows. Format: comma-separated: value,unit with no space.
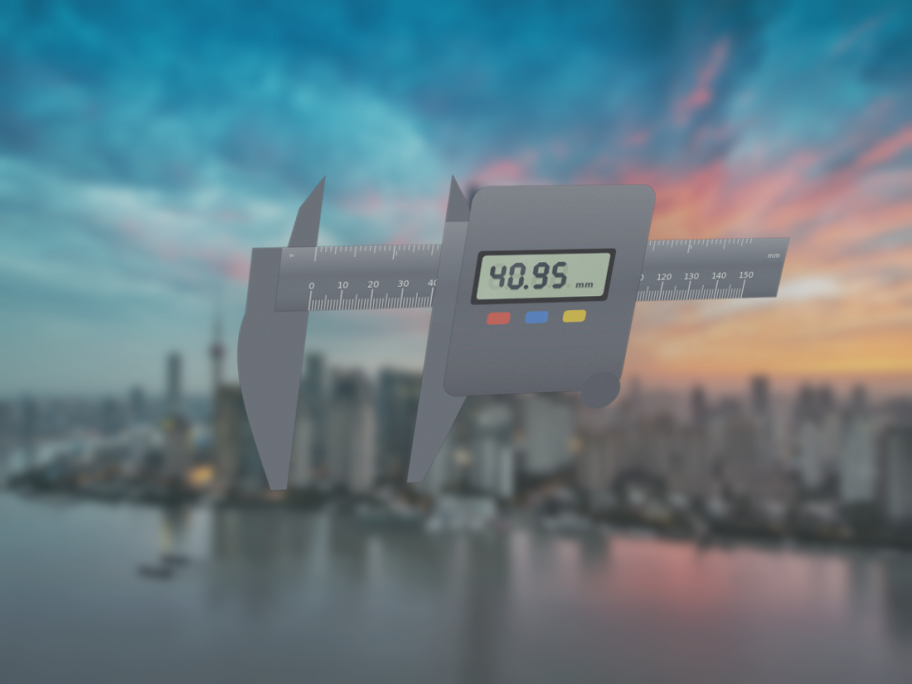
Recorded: 40.95,mm
